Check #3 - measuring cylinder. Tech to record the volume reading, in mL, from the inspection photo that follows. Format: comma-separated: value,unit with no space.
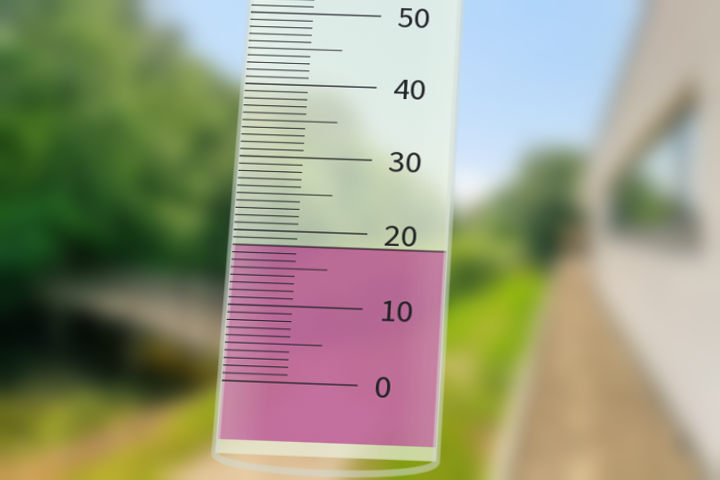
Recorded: 18,mL
